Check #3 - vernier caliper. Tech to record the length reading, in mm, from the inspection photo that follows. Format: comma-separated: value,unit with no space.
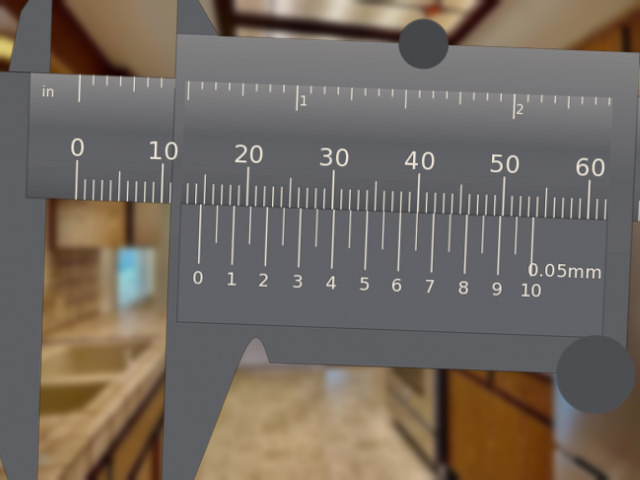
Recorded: 14.6,mm
